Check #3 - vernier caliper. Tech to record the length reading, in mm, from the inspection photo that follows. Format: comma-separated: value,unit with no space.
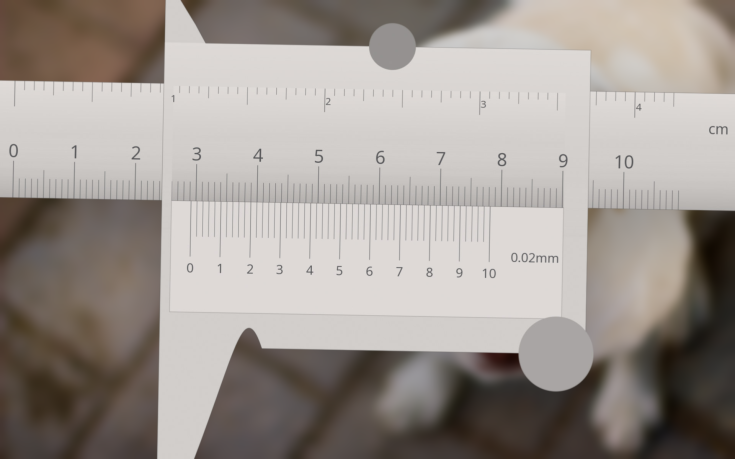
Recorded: 29.2,mm
